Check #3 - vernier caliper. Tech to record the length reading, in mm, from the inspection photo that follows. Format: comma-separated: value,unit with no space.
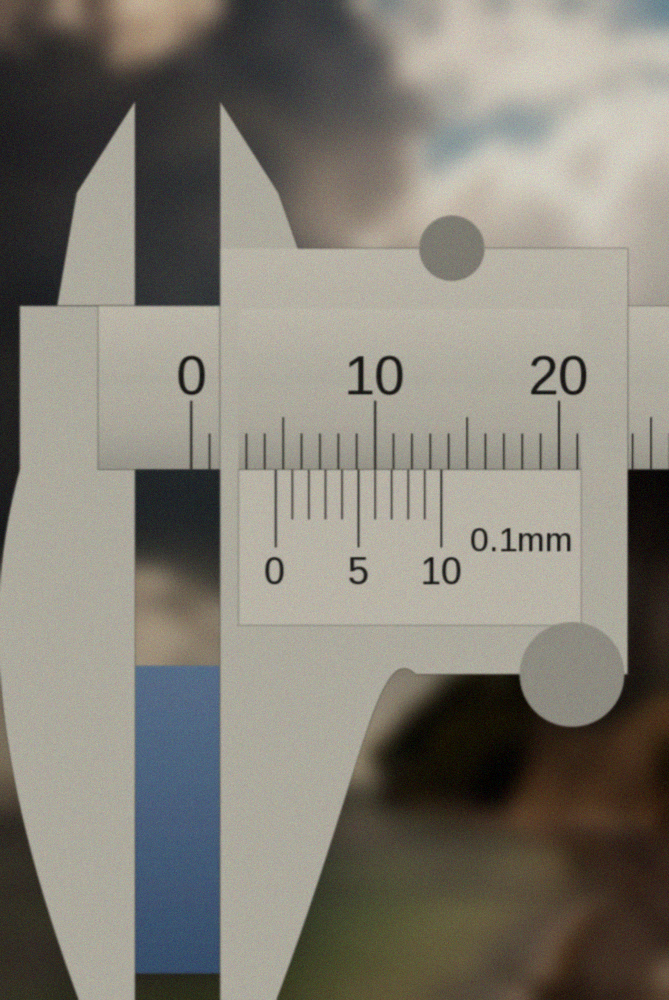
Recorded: 4.6,mm
